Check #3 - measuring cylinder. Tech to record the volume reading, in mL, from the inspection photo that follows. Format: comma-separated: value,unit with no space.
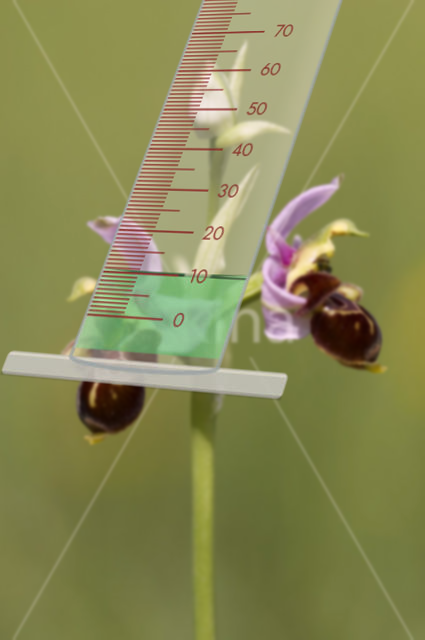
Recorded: 10,mL
